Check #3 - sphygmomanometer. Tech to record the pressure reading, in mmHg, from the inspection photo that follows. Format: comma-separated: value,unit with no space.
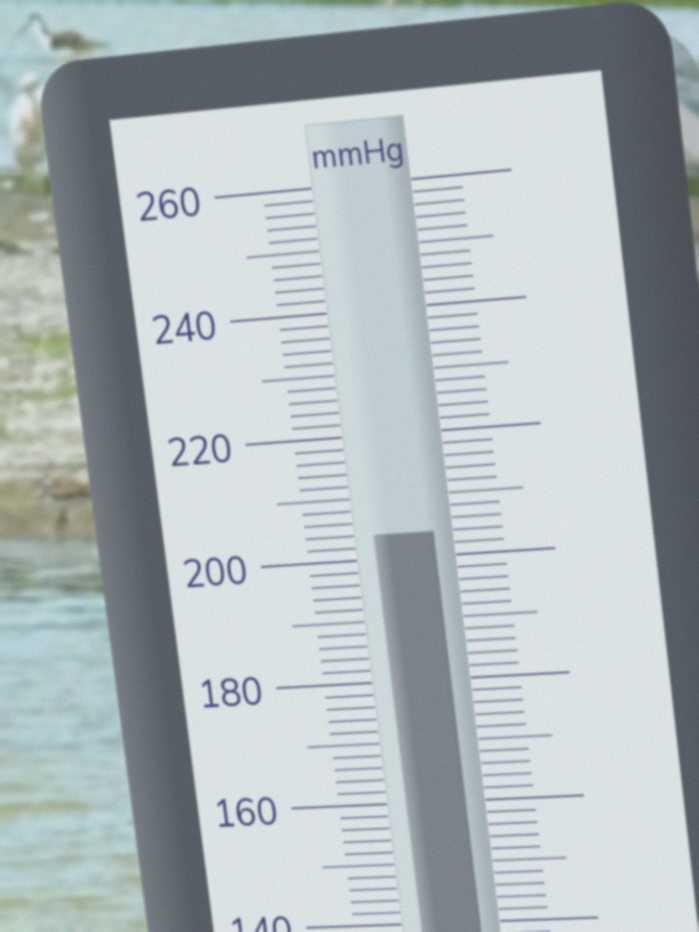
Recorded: 204,mmHg
